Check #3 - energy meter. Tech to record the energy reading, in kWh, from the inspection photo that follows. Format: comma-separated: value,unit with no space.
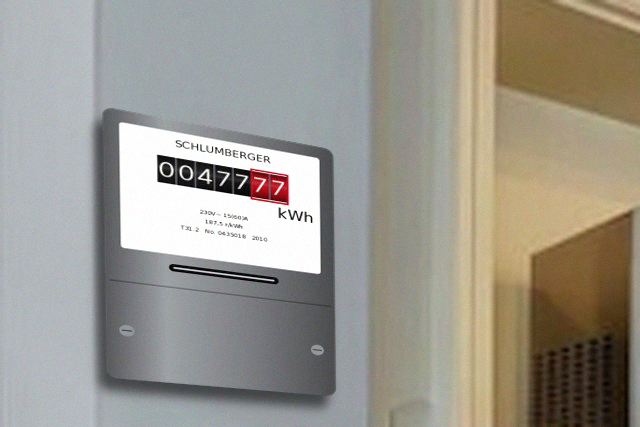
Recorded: 477.77,kWh
